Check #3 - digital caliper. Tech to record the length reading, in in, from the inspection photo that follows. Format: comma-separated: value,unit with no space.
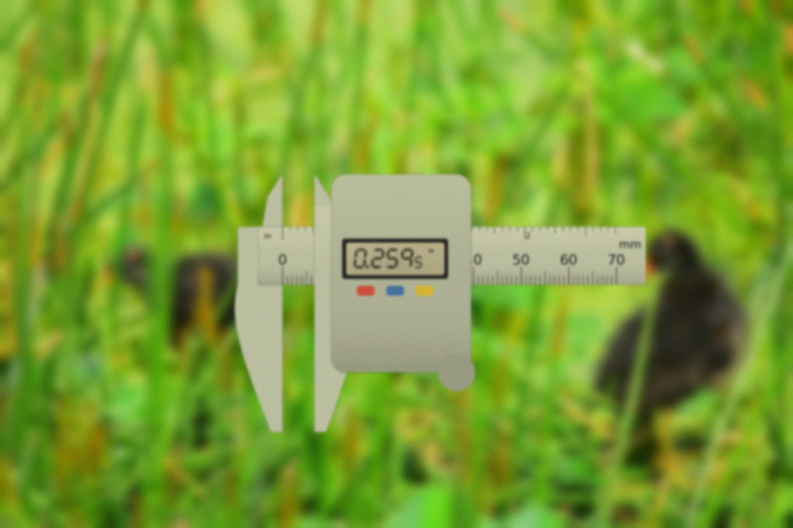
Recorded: 0.2595,in
